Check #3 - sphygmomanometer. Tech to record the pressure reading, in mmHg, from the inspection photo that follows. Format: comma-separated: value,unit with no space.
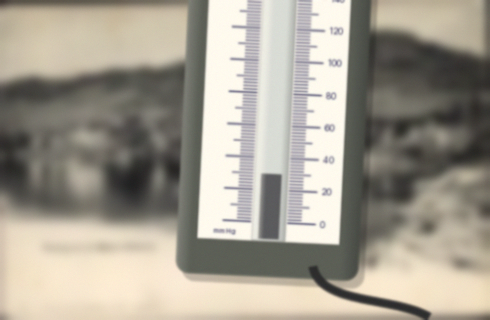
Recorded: 30,mmHg
